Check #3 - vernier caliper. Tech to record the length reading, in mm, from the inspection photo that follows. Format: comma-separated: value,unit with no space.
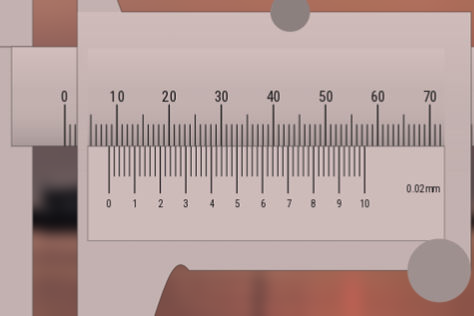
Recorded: 8.5,mm
